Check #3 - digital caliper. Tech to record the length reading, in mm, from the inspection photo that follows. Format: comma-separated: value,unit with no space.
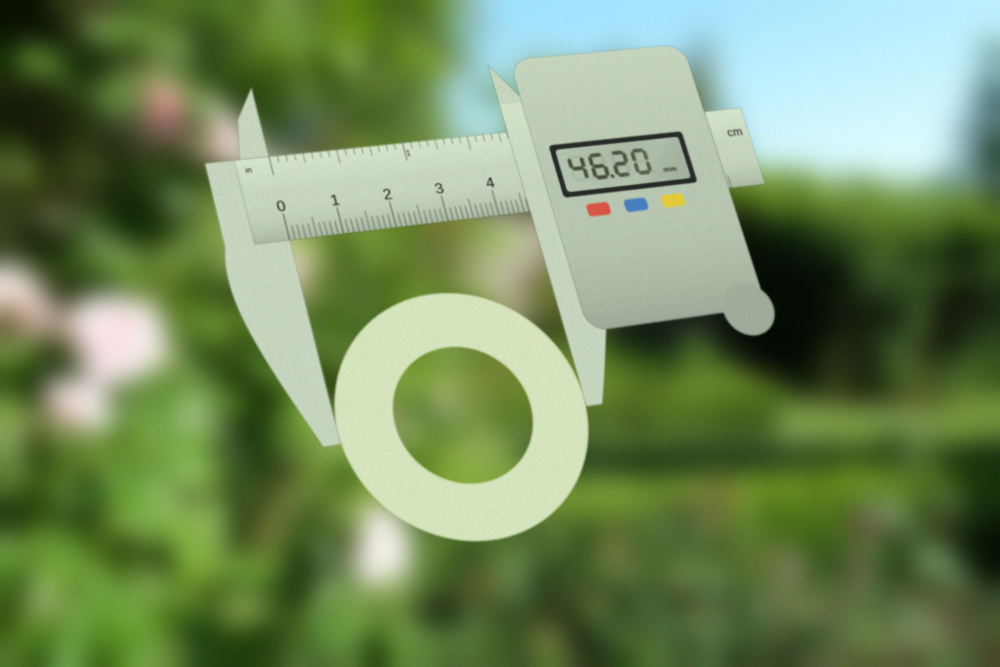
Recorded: 46.20,mm
